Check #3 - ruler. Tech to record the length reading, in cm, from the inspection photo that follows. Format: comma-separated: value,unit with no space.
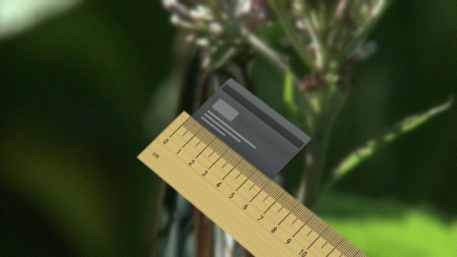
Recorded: 6,cm
